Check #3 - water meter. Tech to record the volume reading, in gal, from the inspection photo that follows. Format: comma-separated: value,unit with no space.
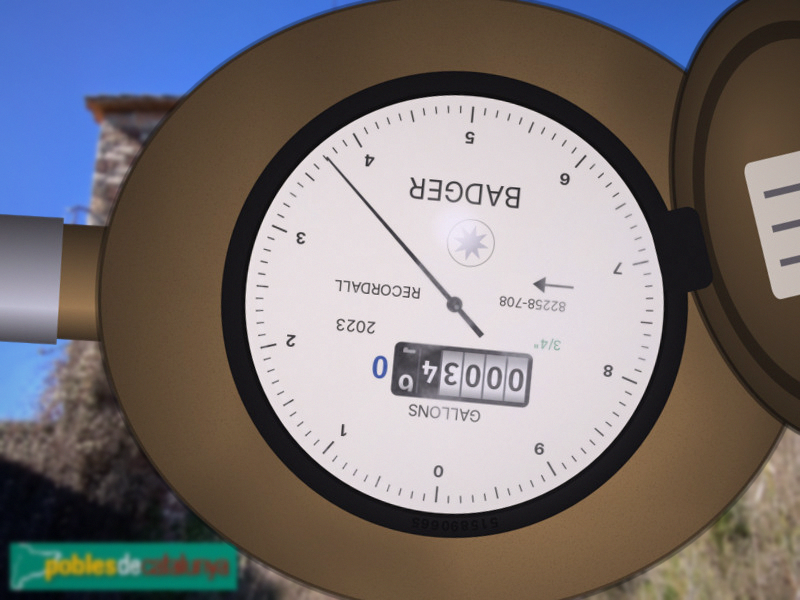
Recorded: 3463.7,gal
